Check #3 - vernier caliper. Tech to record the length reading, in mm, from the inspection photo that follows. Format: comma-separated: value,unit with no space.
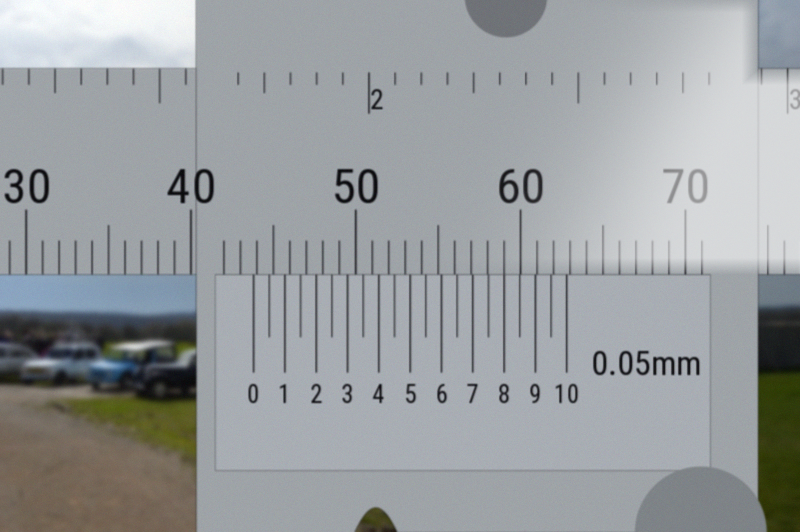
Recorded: 43.8,mm
